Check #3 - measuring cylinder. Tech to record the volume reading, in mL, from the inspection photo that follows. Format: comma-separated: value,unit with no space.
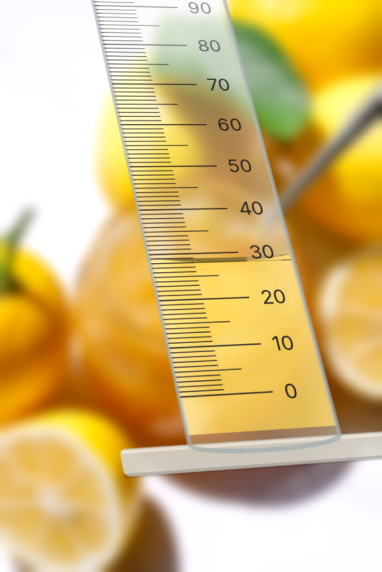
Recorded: 28,mL
